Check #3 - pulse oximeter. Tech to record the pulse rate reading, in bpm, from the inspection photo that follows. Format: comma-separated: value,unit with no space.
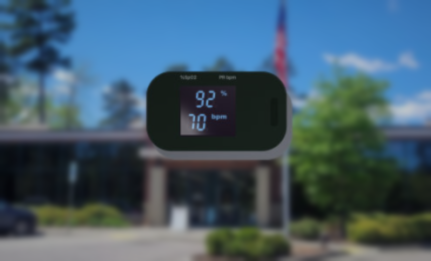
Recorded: 70,bpm
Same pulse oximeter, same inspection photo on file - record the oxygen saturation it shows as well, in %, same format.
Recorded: 92,%
